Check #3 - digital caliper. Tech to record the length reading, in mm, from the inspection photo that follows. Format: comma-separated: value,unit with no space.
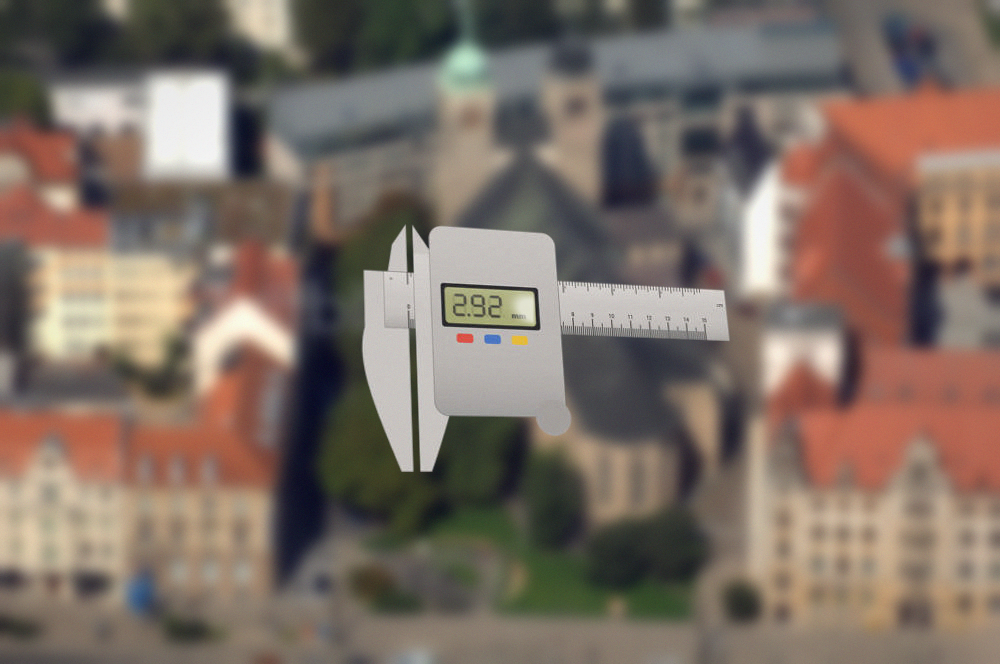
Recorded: 2.92,mm
